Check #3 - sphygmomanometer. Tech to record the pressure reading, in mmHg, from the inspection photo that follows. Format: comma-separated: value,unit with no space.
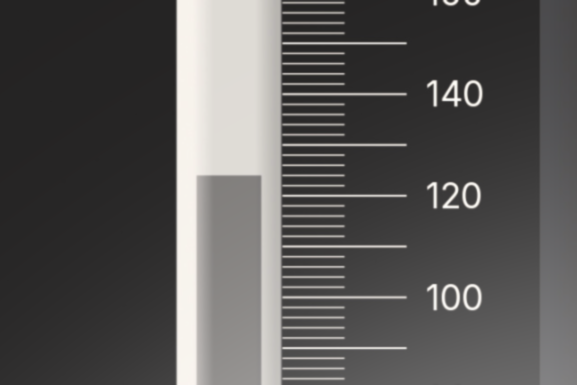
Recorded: 124,mmHg
